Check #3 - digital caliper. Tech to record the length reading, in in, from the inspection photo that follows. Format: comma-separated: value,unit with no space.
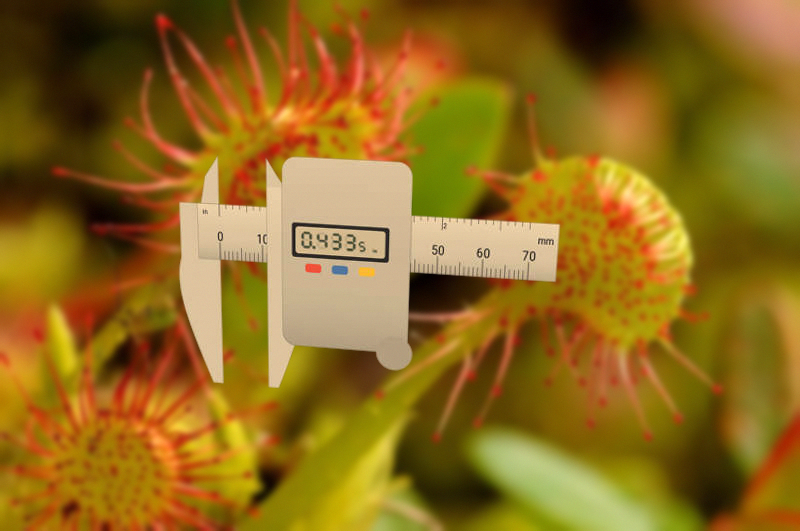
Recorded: 0.4335,in
